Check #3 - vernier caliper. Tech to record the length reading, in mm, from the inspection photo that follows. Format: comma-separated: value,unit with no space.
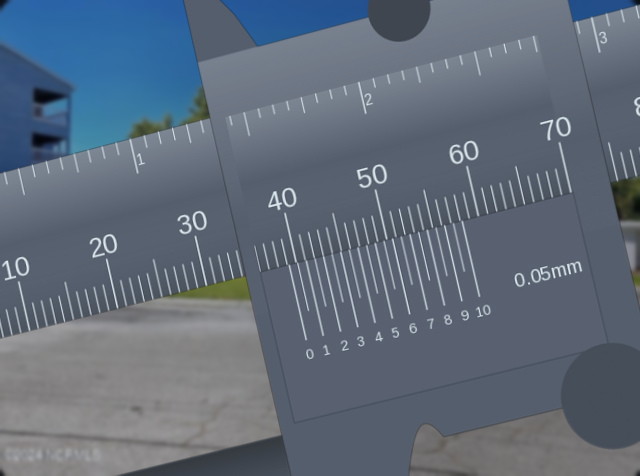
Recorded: 39.2,mm
